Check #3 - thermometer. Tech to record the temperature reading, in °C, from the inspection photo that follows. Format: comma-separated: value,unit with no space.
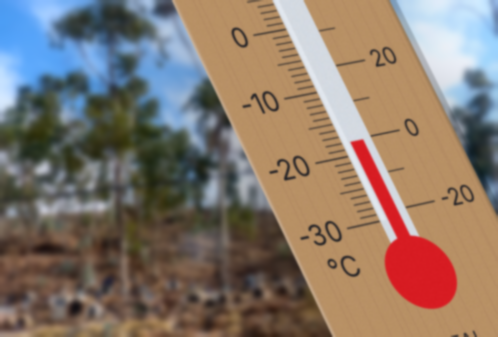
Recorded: -18,°C
